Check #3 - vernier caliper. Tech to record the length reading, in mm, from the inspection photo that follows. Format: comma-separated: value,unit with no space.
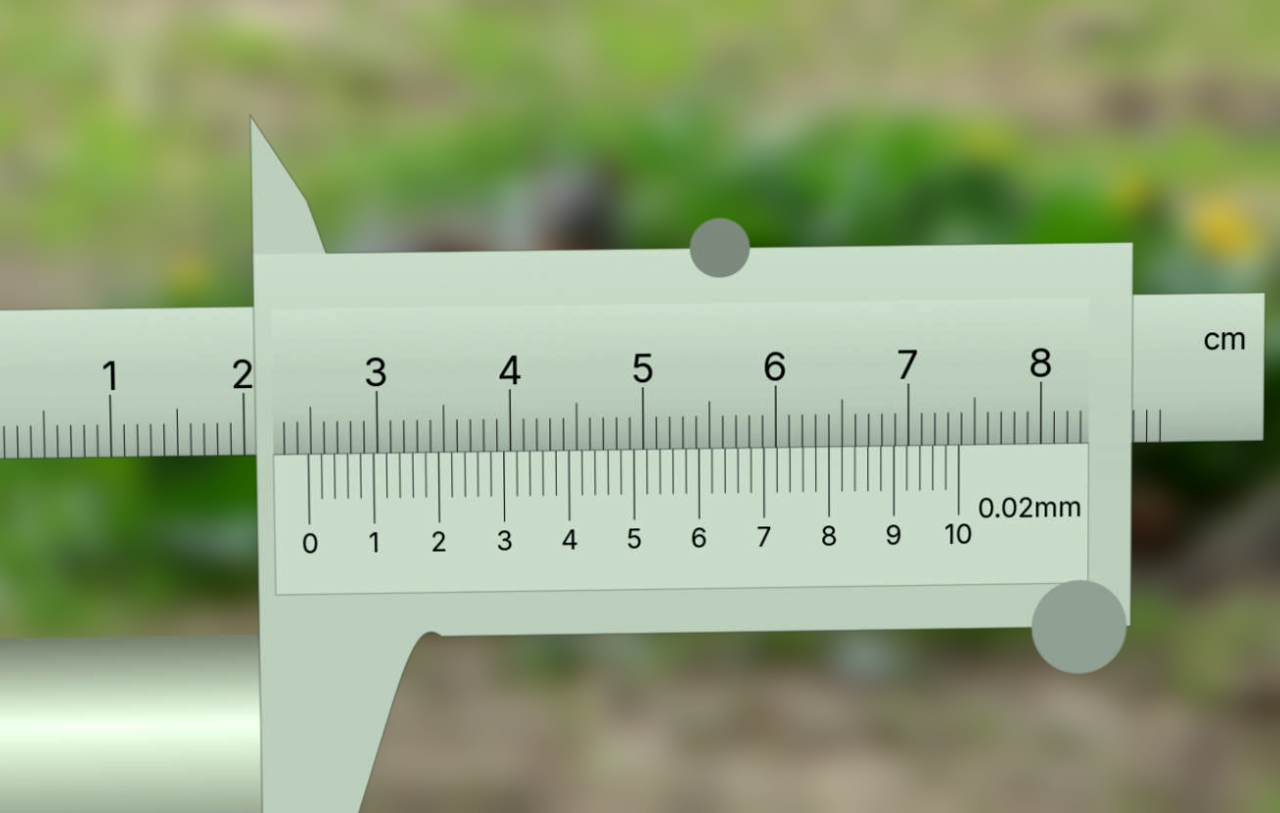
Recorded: 24.8,mm
